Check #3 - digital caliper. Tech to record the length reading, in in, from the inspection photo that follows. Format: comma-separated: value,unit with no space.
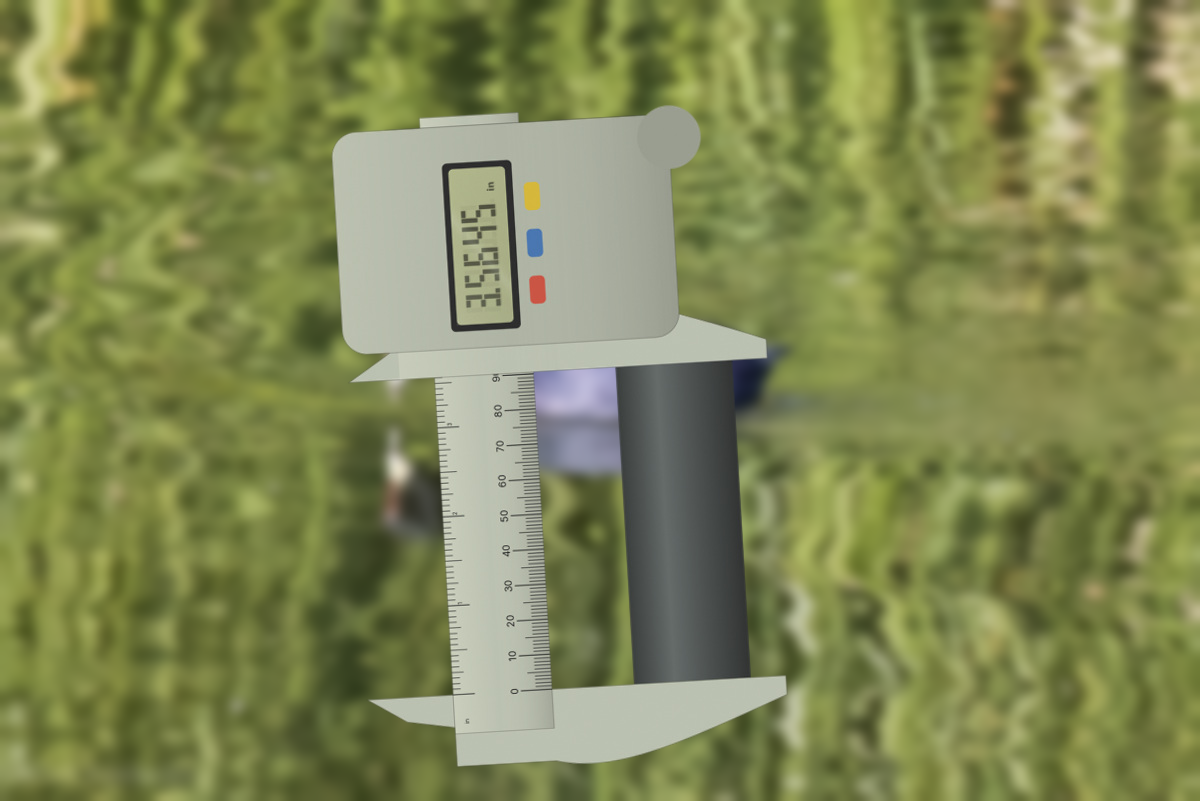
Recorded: 3.5645,in
